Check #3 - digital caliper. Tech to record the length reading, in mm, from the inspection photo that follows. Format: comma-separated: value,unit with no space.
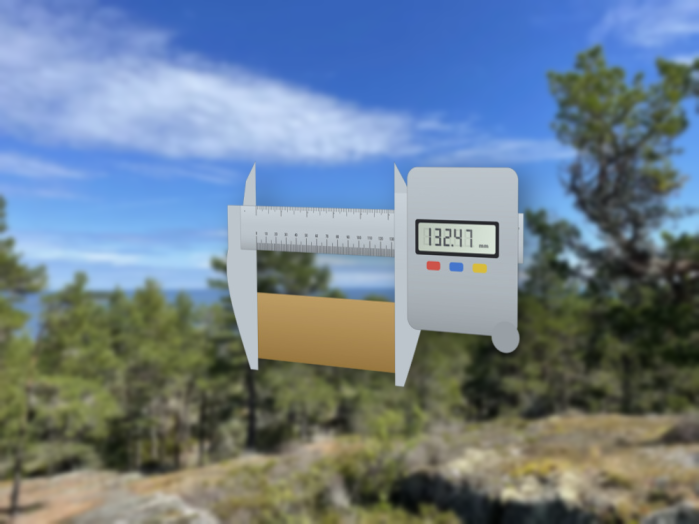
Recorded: 132.47,mm
